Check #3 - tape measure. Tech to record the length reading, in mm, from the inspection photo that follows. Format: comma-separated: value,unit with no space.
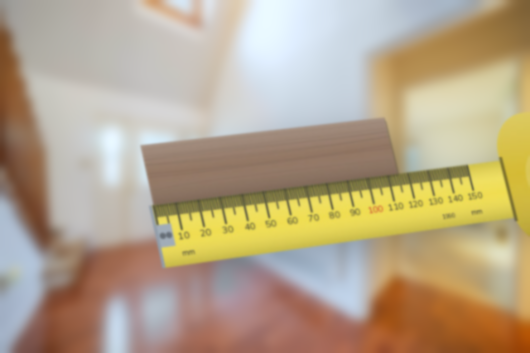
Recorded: 115,mm
